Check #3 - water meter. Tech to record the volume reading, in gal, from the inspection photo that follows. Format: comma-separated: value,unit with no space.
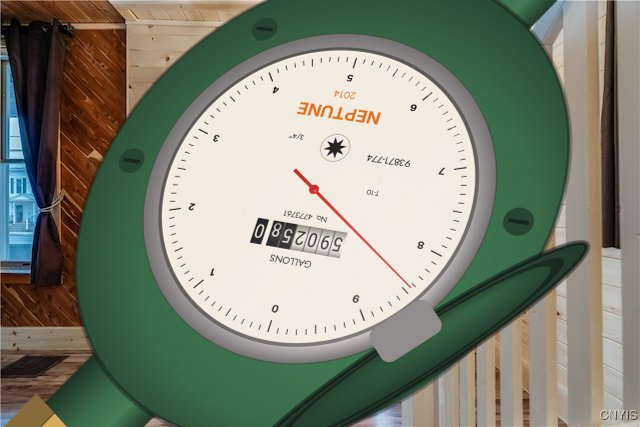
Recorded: 5902578.4,gal
